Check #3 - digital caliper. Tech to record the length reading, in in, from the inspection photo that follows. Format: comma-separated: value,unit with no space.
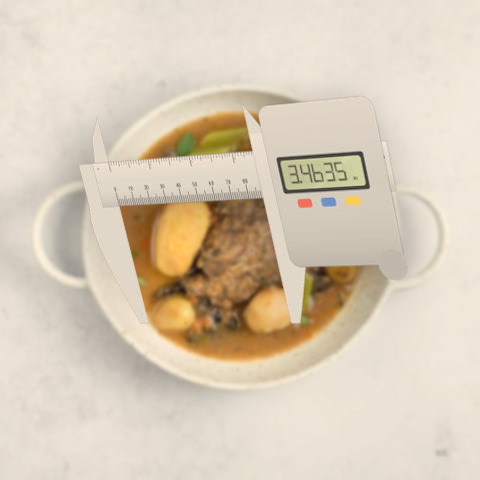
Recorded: 3.4635,in
